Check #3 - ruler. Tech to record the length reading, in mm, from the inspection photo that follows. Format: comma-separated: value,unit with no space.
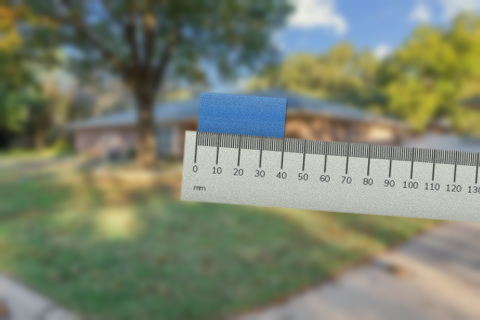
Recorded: 40,mm
